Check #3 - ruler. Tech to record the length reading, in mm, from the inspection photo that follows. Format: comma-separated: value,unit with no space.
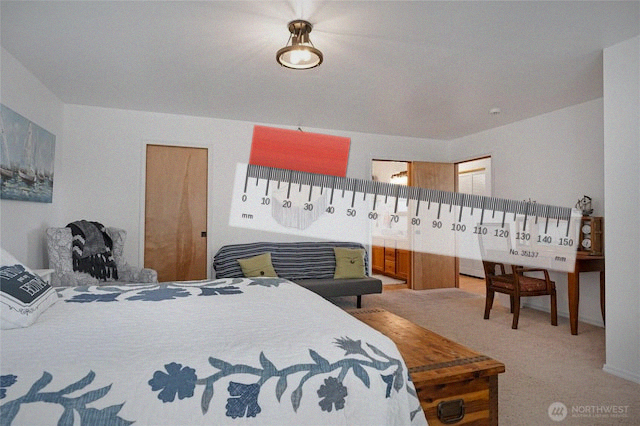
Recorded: 45,mm
